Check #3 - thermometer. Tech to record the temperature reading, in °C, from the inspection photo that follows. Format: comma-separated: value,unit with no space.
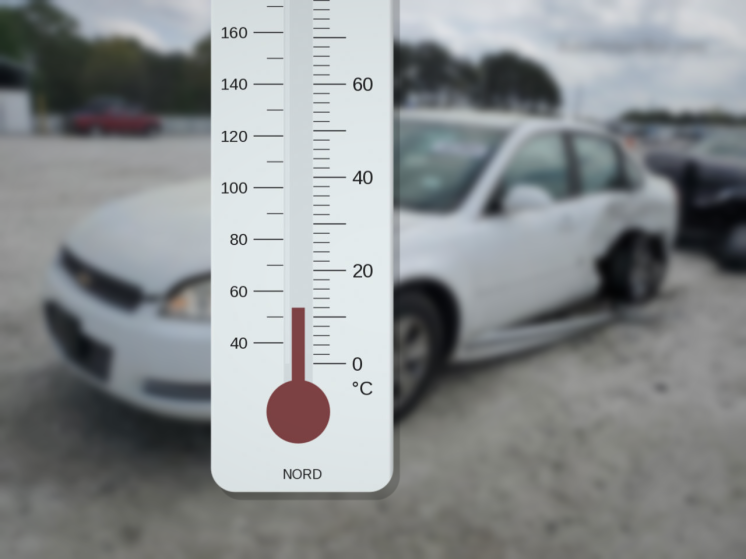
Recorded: 12,°C
